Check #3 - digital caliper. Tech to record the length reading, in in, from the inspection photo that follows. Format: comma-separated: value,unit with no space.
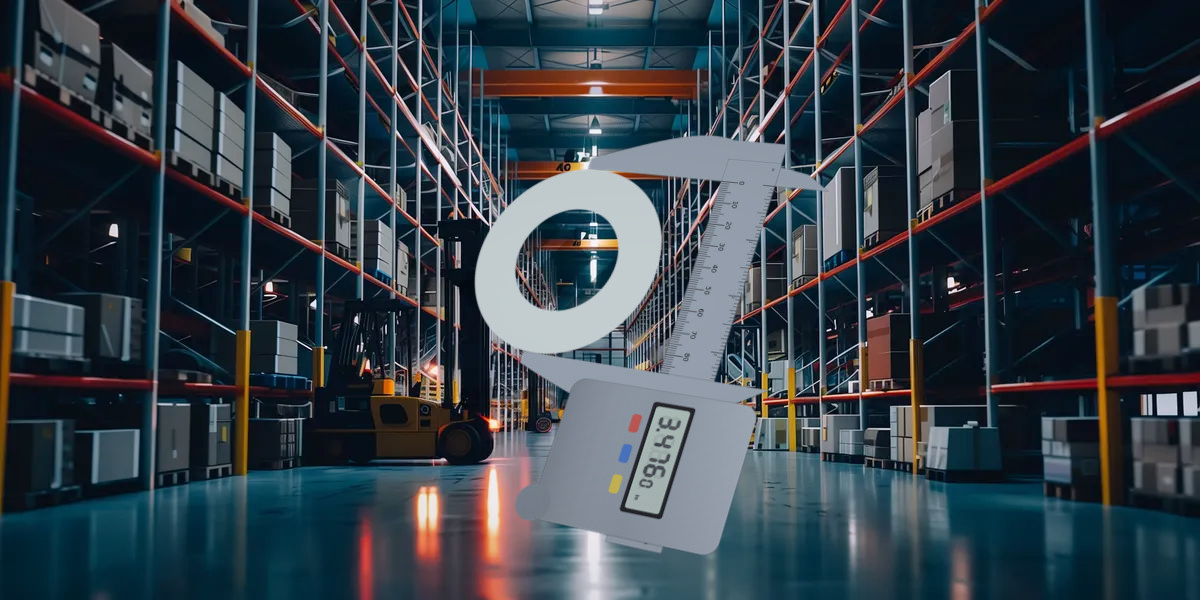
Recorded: 3.4760,in
